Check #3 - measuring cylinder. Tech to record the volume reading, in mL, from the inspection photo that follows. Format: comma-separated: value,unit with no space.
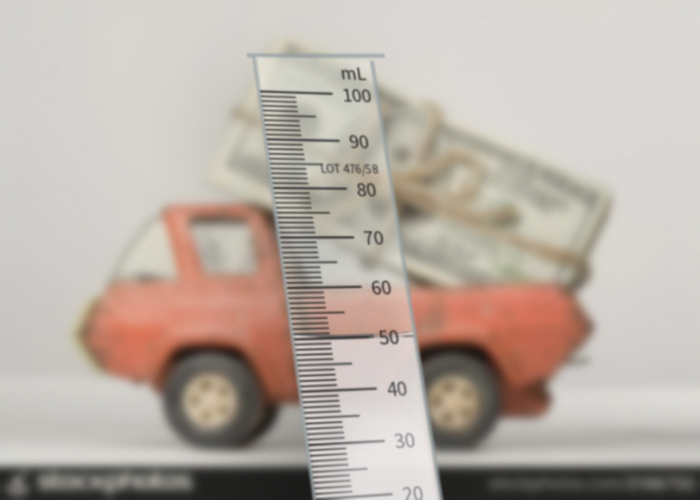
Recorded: 50,mL
